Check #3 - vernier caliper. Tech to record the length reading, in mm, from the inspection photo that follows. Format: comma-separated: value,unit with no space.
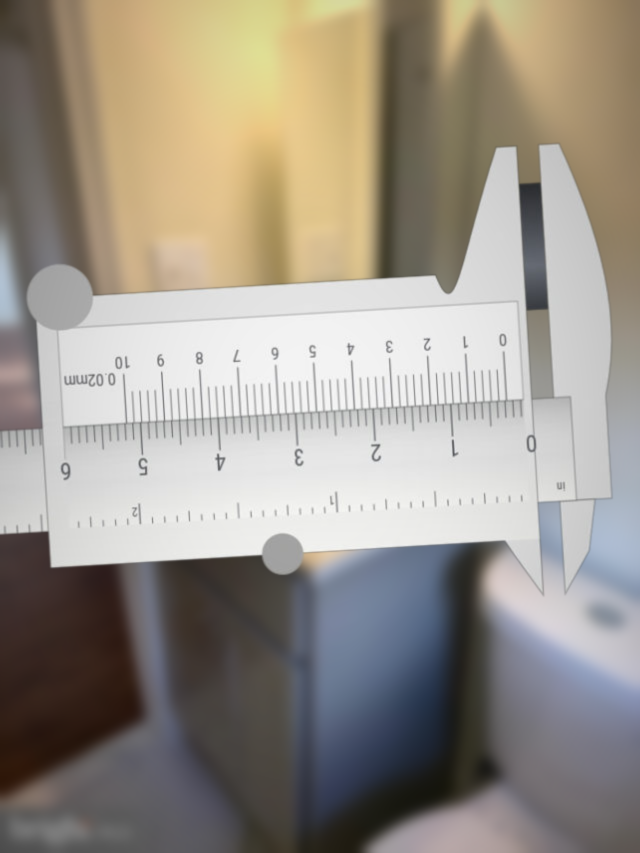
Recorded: 2.8,mm
